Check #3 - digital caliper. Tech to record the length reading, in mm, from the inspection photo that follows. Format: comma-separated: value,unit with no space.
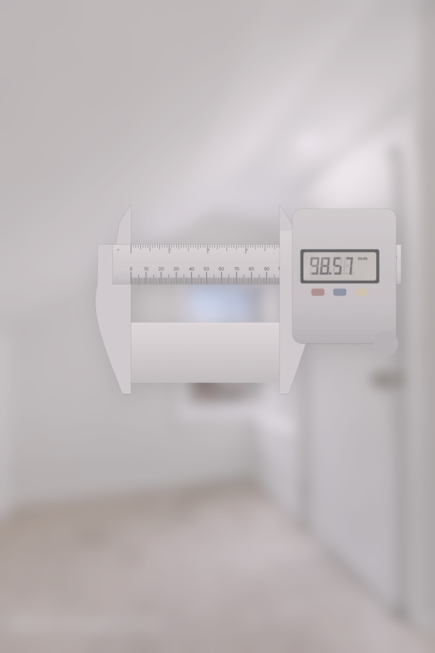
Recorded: 98.57,mm
